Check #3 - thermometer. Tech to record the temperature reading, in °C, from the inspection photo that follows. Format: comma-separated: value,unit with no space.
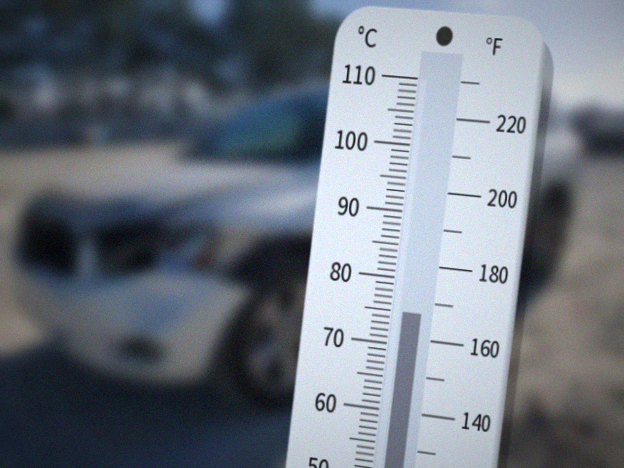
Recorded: 75,°C
